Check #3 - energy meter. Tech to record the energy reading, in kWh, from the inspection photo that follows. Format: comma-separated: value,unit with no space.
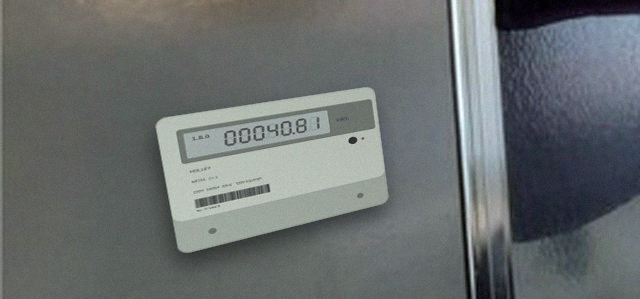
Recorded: 40.81,kWh
